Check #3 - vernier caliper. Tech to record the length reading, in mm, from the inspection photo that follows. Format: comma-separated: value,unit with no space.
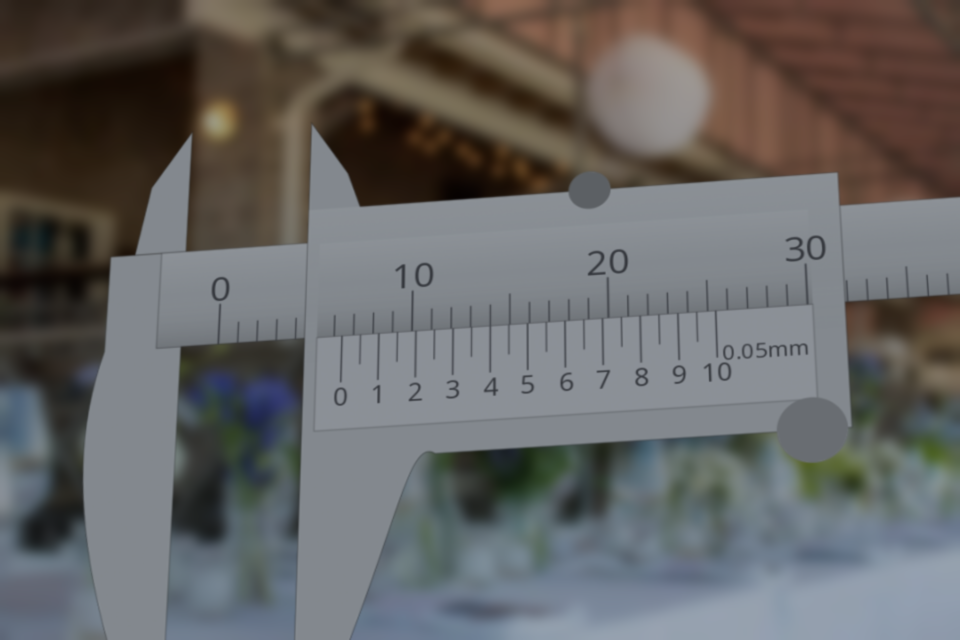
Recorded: 6.4,mm
